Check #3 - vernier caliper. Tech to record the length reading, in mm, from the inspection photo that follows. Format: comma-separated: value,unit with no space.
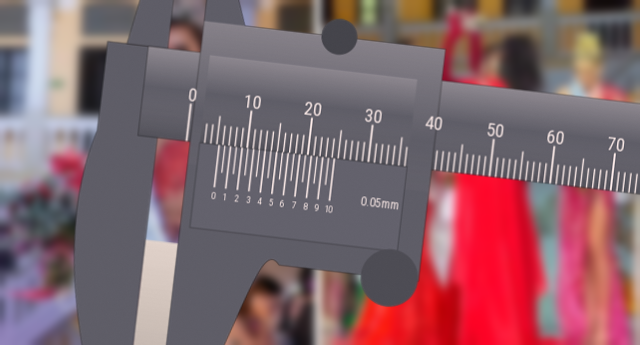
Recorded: 5.4,mm
